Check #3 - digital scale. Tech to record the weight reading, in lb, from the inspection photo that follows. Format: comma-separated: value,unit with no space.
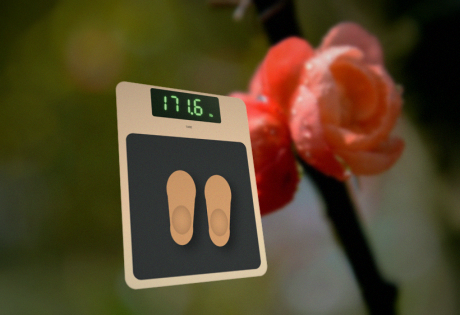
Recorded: 171.6,lb
